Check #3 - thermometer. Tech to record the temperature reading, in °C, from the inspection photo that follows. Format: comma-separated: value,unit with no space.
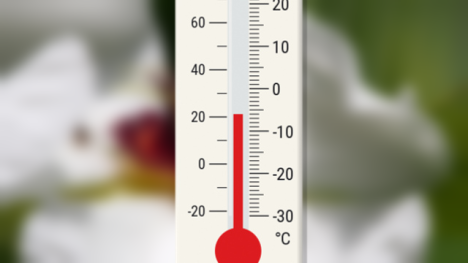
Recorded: -6,°C
